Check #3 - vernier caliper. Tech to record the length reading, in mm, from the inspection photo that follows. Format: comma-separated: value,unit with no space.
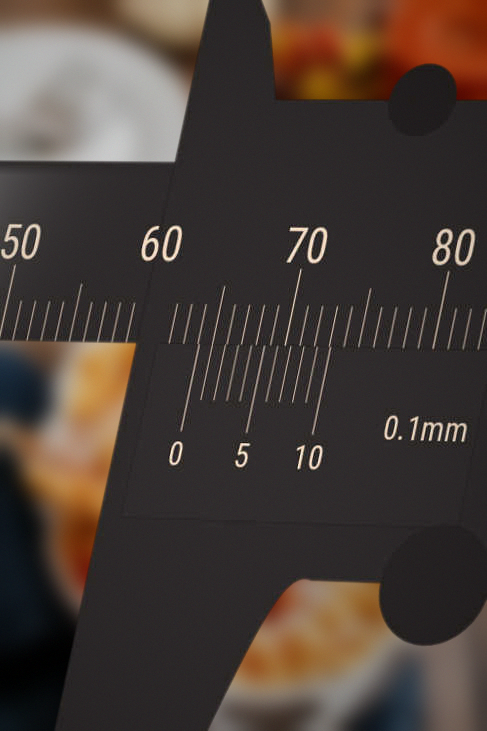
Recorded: 64.1,mm
